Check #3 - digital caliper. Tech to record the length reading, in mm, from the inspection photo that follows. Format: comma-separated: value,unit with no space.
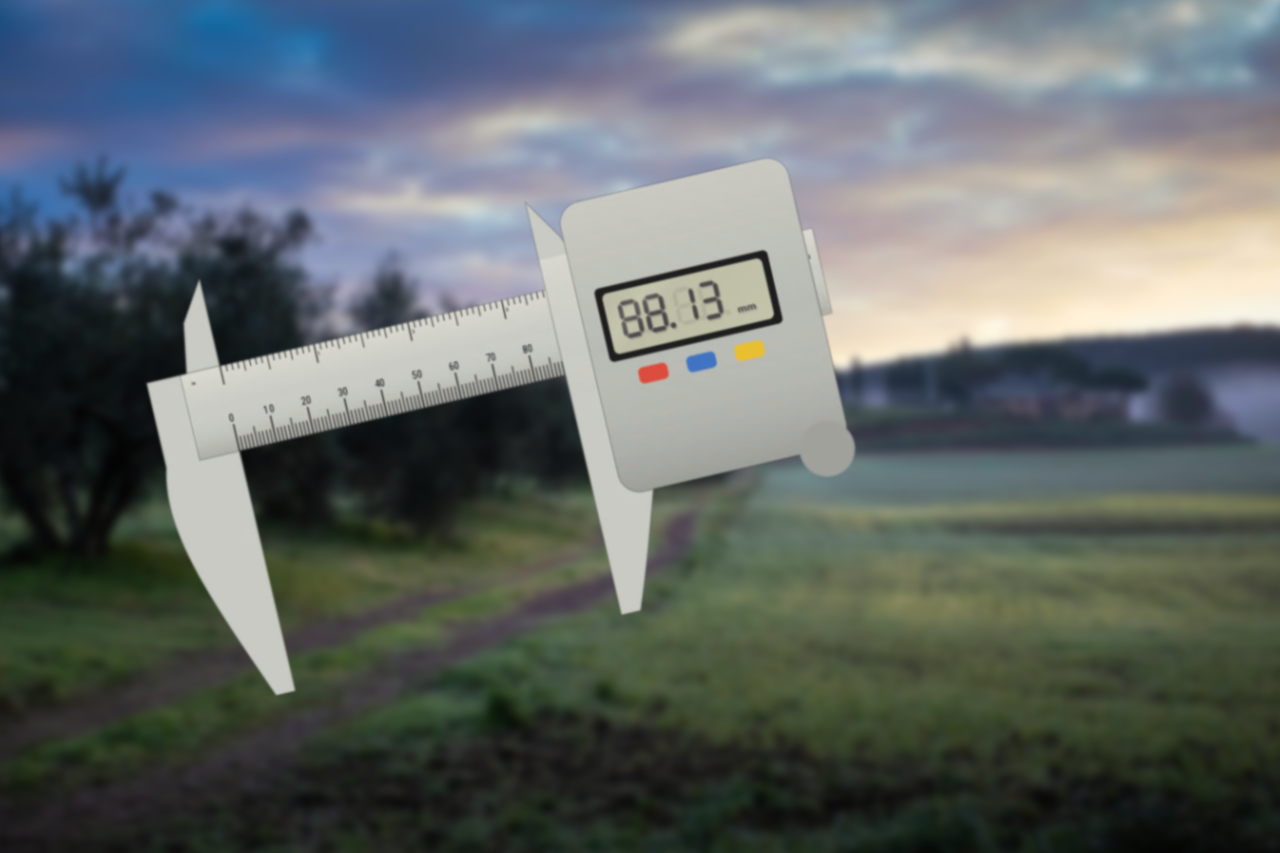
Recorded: 88.13,mm
